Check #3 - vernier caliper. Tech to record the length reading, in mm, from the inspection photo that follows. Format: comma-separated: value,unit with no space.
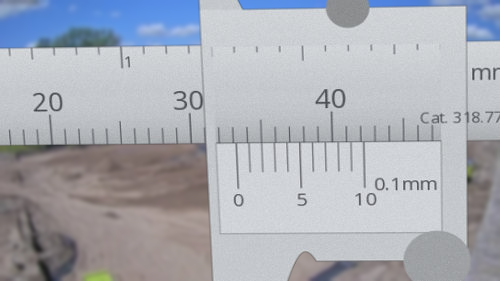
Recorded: 33.2,mm
